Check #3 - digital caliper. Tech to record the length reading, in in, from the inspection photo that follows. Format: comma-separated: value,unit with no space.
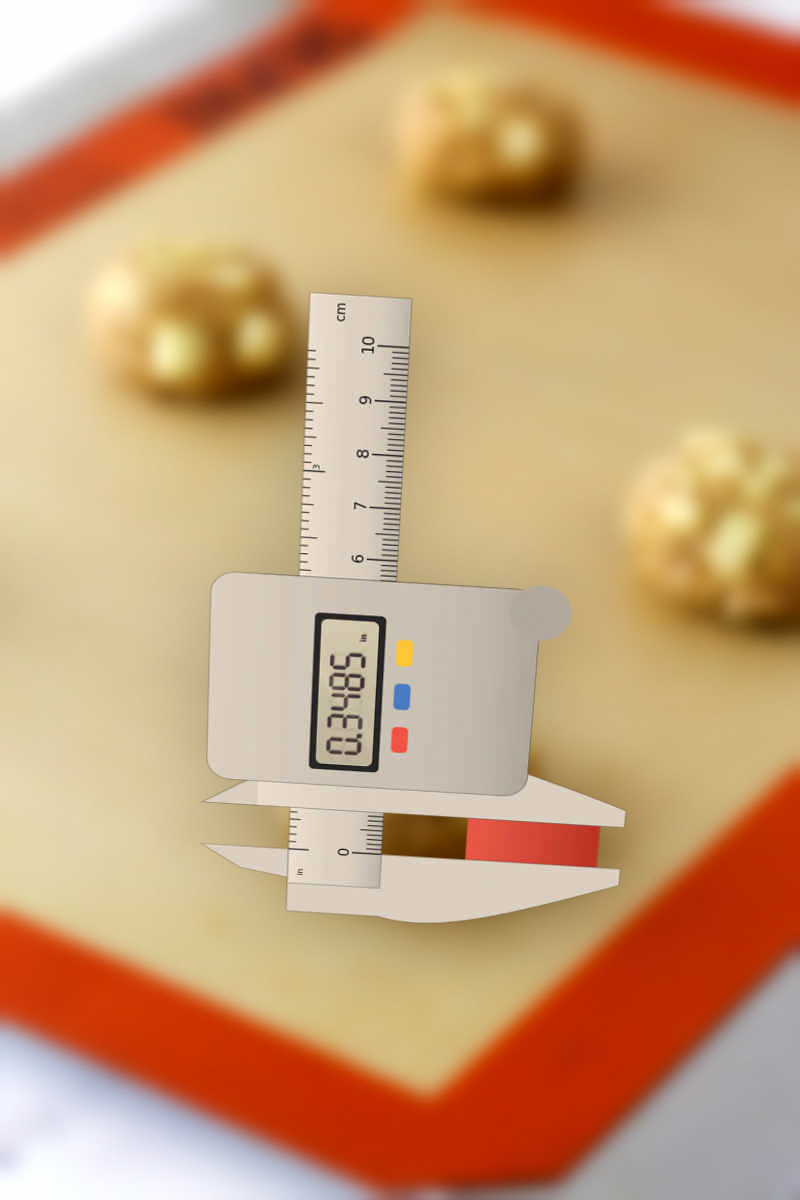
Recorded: 0.3485,in
